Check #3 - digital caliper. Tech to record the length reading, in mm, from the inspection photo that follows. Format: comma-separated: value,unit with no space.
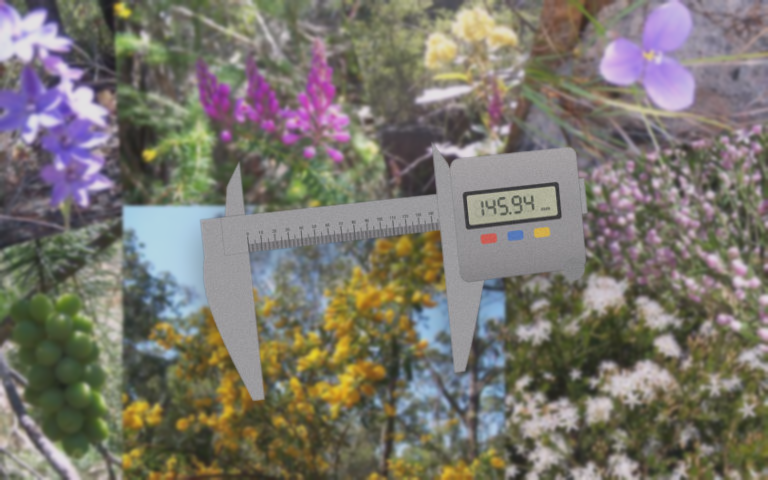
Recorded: 145.94,mm
